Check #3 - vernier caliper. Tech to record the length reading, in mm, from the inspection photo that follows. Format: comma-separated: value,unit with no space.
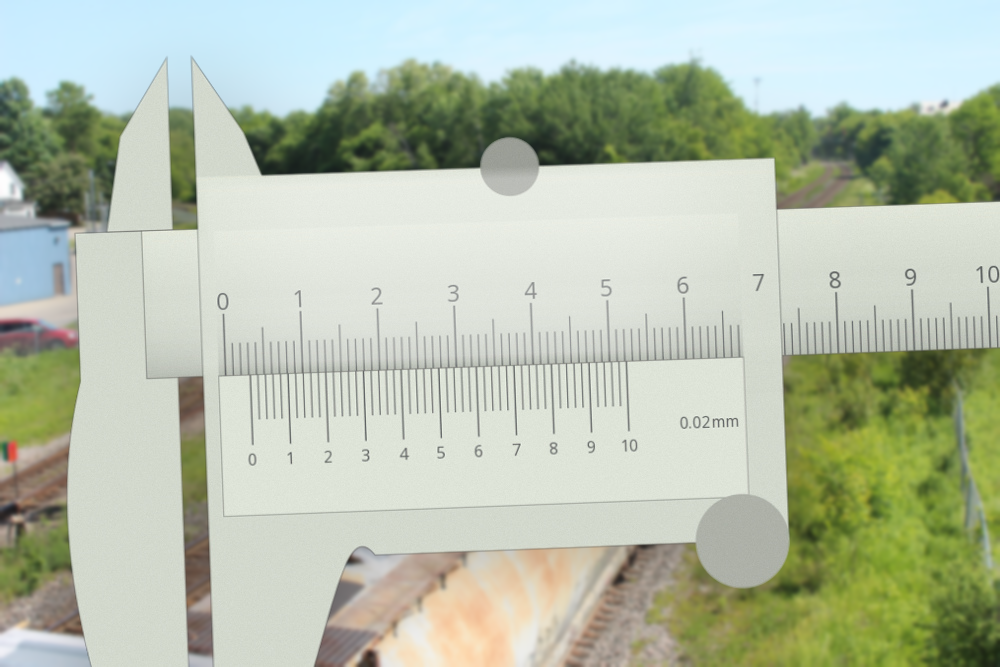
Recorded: 3.2,mm
